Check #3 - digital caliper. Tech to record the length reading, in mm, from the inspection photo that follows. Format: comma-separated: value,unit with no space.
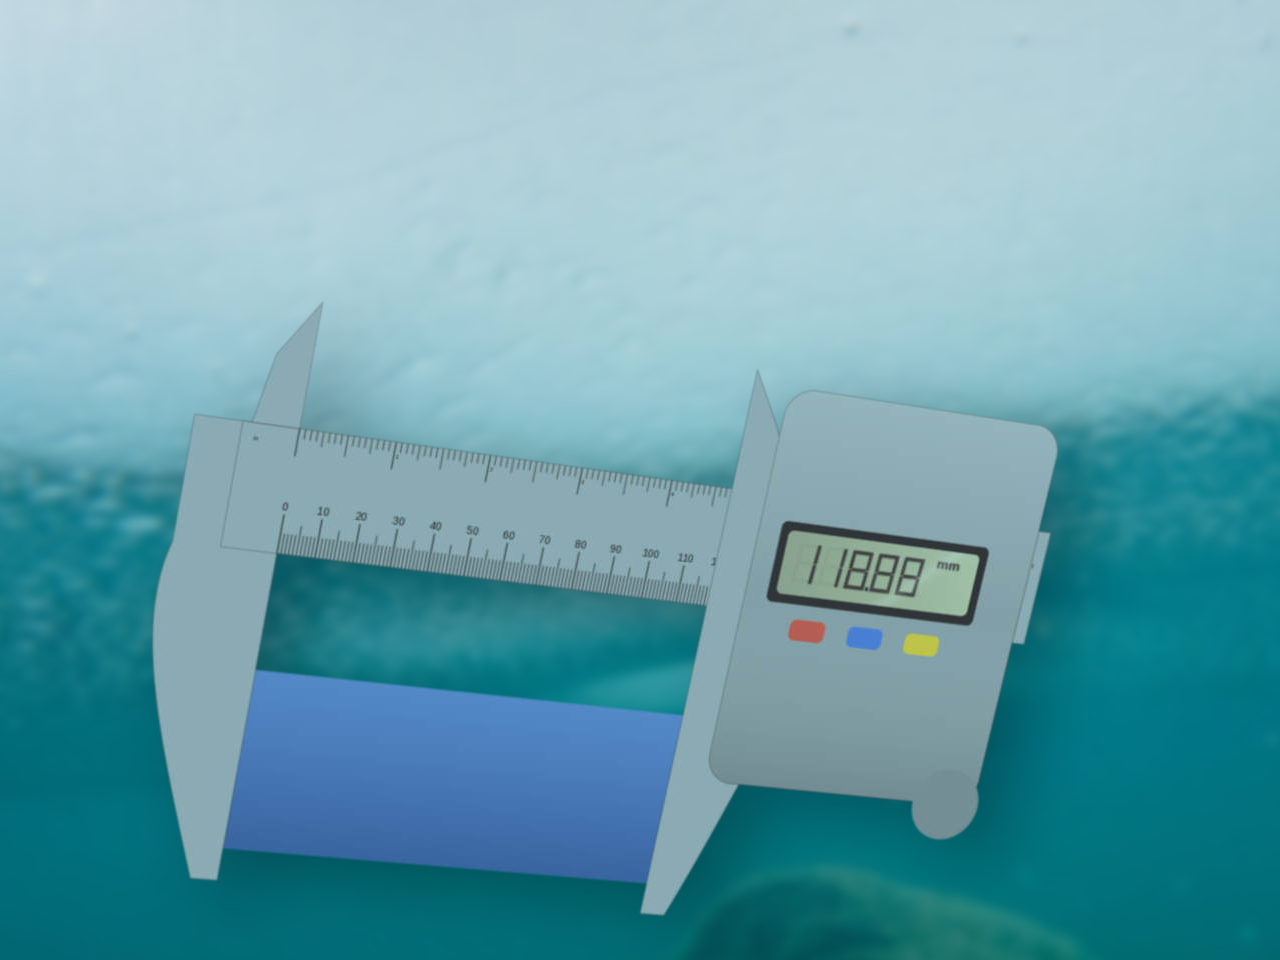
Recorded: 118.88,mm
